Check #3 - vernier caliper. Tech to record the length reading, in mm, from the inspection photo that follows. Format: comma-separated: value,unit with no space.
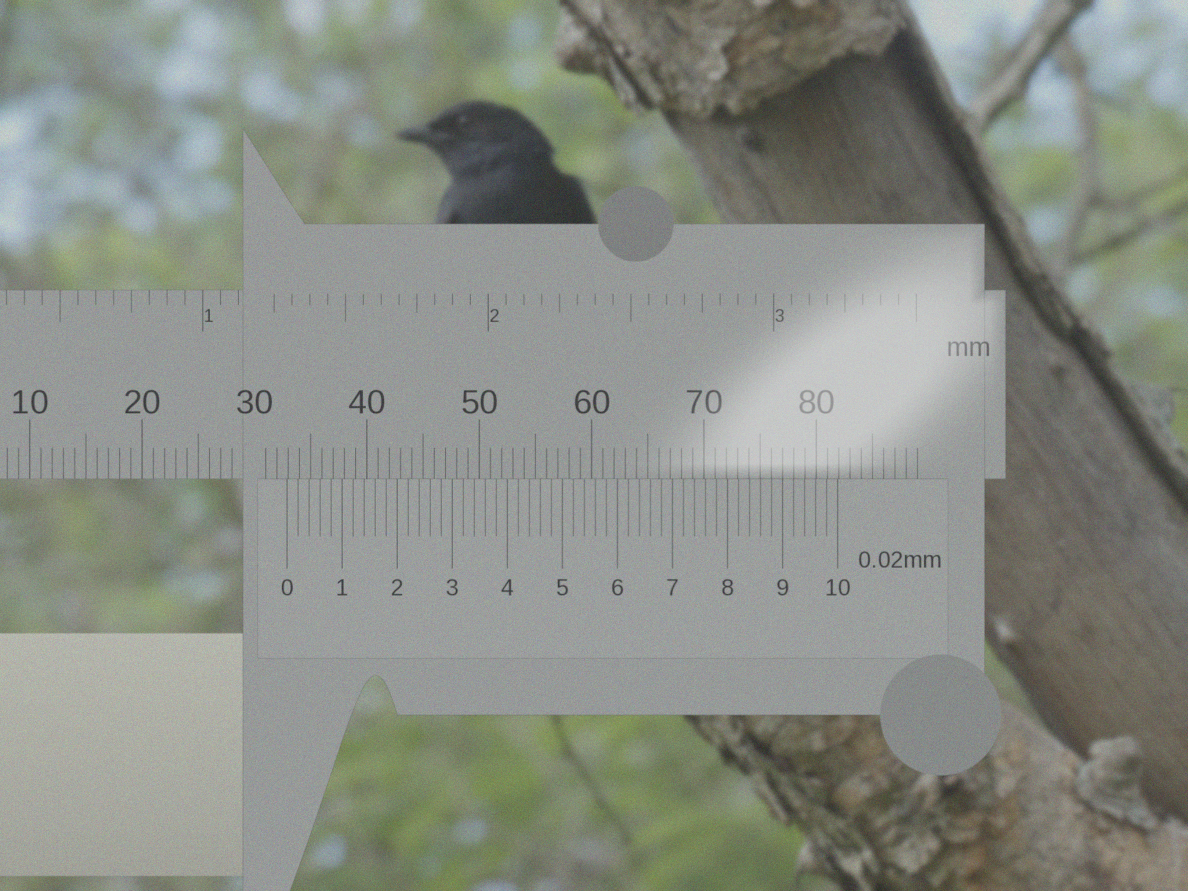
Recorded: 32.9,mm
